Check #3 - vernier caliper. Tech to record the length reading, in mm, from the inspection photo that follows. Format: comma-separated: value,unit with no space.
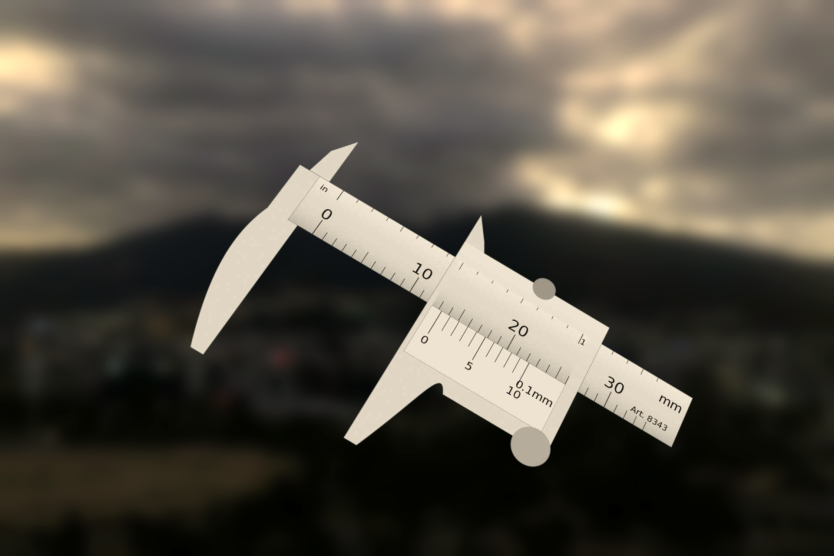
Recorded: 13.3,mm
